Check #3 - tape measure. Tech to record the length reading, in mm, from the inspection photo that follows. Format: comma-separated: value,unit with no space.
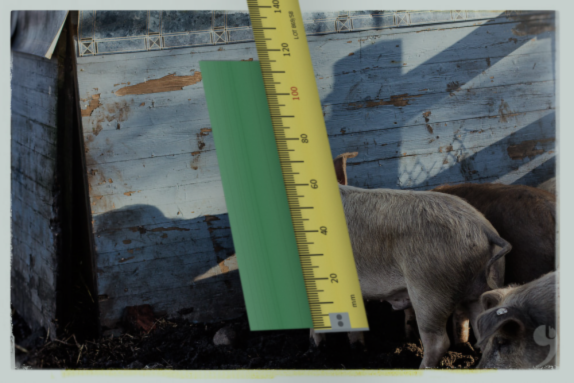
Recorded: 115,mm
